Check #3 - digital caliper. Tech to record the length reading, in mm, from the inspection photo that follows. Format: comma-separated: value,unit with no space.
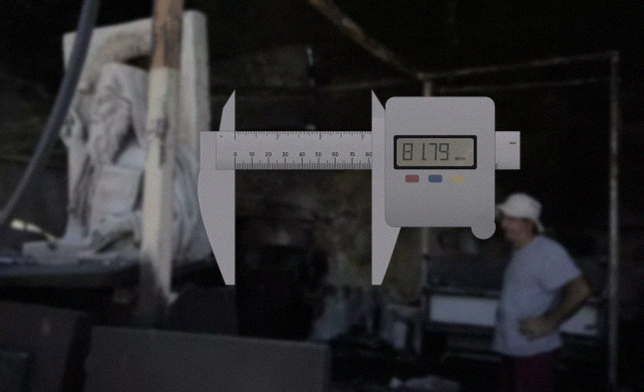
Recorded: 81.79,mm
